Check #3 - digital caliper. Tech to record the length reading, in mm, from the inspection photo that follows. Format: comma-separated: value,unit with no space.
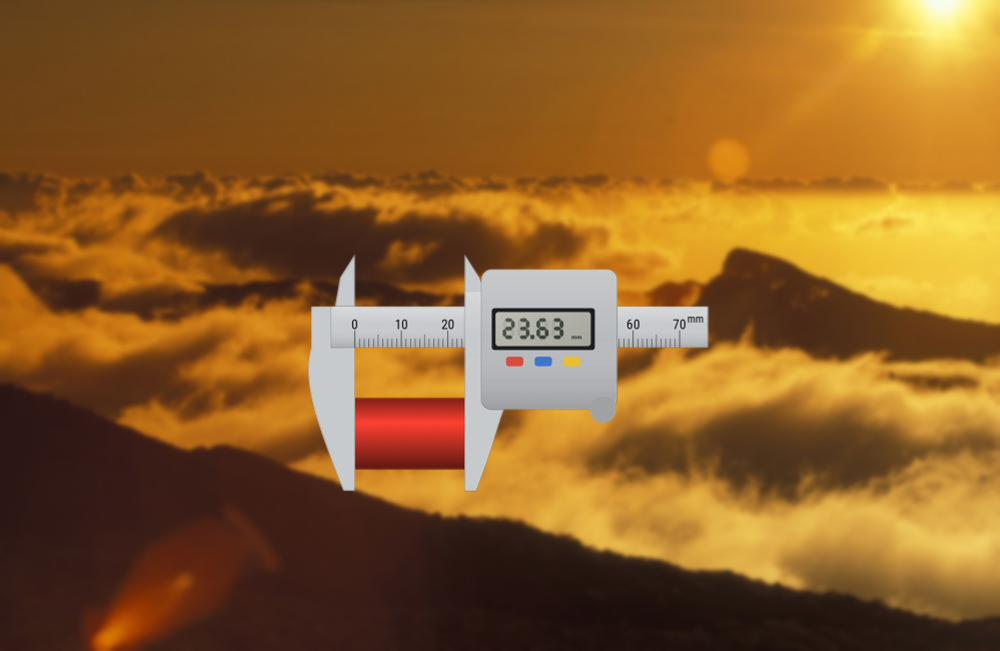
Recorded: 23.63,mm
